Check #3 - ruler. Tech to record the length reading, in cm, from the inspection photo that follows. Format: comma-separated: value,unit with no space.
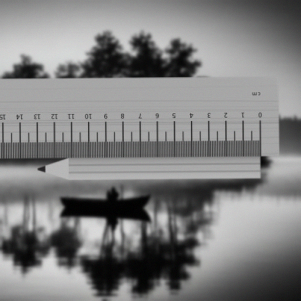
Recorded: 13,cm
